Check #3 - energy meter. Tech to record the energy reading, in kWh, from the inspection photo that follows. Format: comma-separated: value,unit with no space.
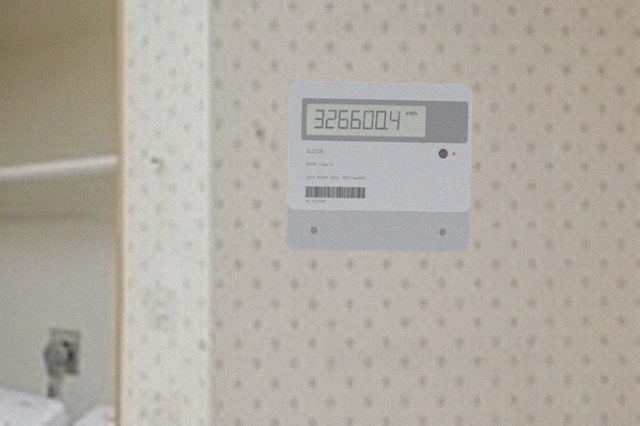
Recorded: 326600.4,kWh
